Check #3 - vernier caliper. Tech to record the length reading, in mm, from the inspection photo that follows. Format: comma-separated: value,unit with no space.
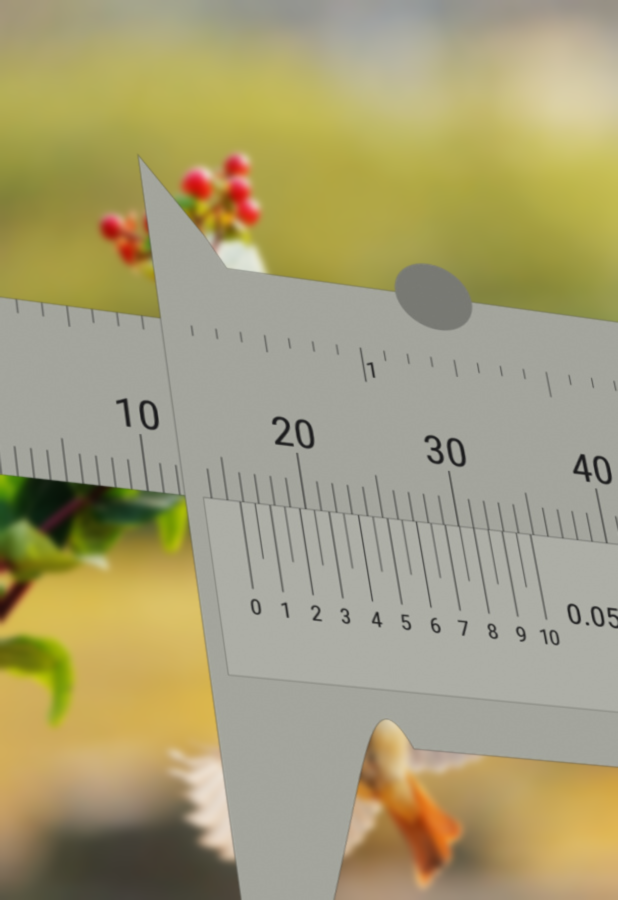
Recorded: 15.8,mm
